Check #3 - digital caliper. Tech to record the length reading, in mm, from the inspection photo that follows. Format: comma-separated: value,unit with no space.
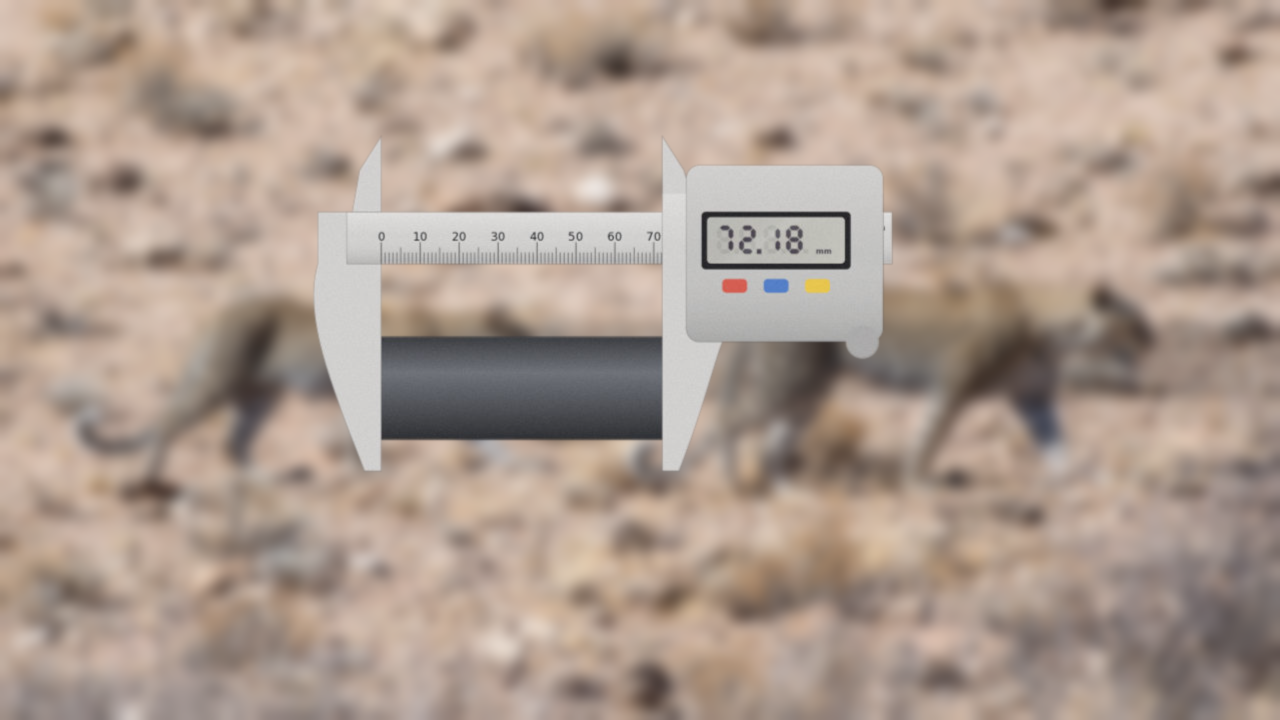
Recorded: 72.18,mm
